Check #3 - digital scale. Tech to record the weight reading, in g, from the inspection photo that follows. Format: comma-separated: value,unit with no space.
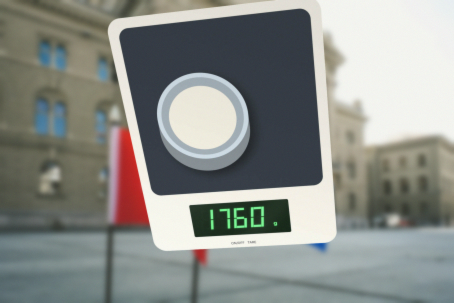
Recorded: 1760,g
